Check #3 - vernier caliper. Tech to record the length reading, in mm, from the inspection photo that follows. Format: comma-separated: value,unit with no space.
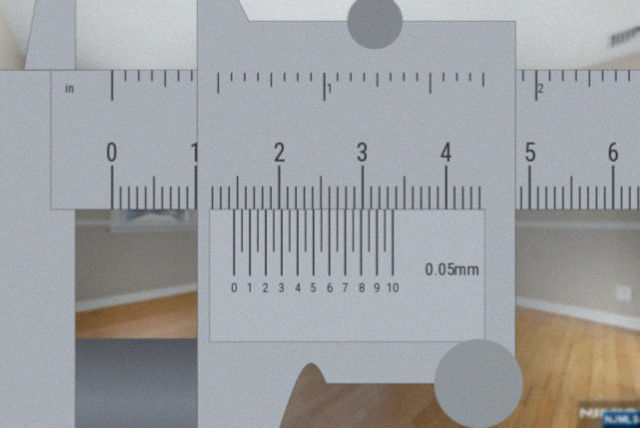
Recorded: 14.6,mm
